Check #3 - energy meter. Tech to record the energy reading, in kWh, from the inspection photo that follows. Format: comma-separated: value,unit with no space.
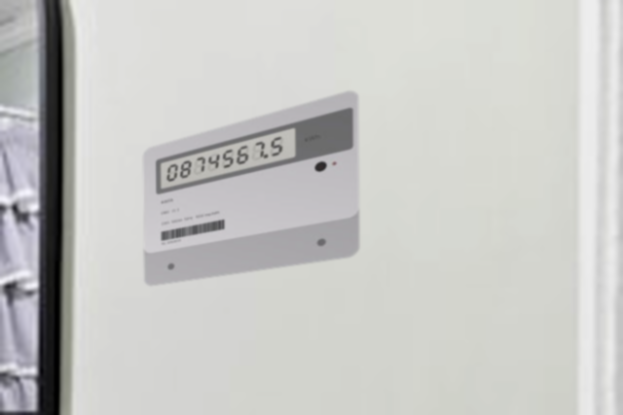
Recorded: 874567.5,kWh
